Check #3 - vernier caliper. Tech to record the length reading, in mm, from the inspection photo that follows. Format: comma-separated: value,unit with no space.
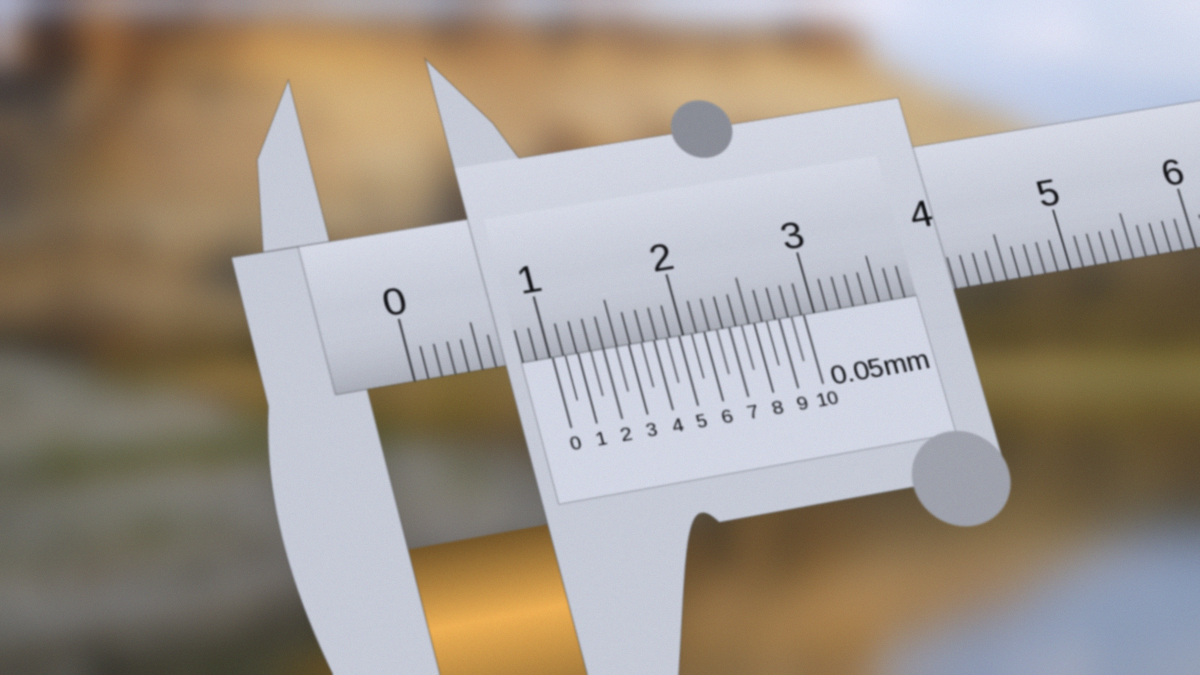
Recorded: 10.2,mm
